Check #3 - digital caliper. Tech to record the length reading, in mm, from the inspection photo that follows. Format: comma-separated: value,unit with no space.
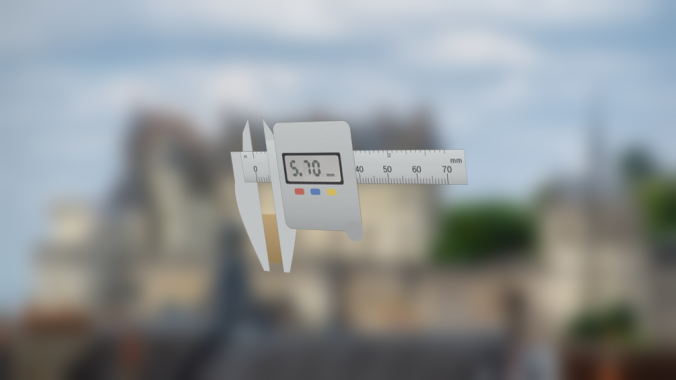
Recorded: 5.70,mm
